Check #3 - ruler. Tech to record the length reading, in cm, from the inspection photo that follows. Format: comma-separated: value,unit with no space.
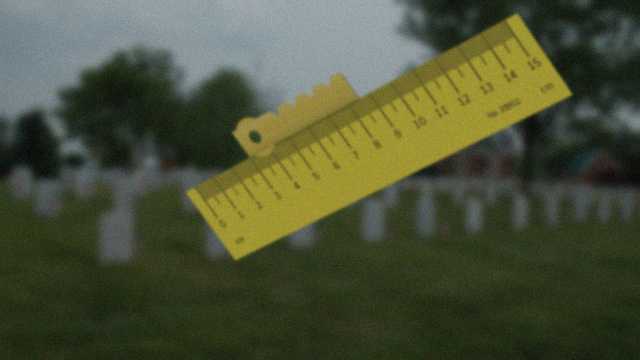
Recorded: 5.5,cm
